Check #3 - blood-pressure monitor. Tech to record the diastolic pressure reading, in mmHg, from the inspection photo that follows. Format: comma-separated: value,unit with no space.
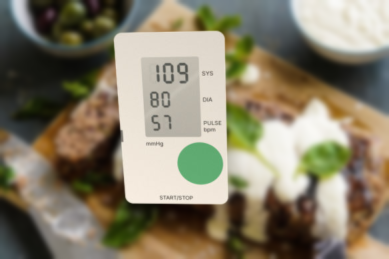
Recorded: 80,mmHg
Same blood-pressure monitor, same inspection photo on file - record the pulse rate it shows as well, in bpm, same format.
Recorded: 57,bpm
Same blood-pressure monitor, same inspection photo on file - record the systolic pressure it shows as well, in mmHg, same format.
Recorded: 109,mmHg
